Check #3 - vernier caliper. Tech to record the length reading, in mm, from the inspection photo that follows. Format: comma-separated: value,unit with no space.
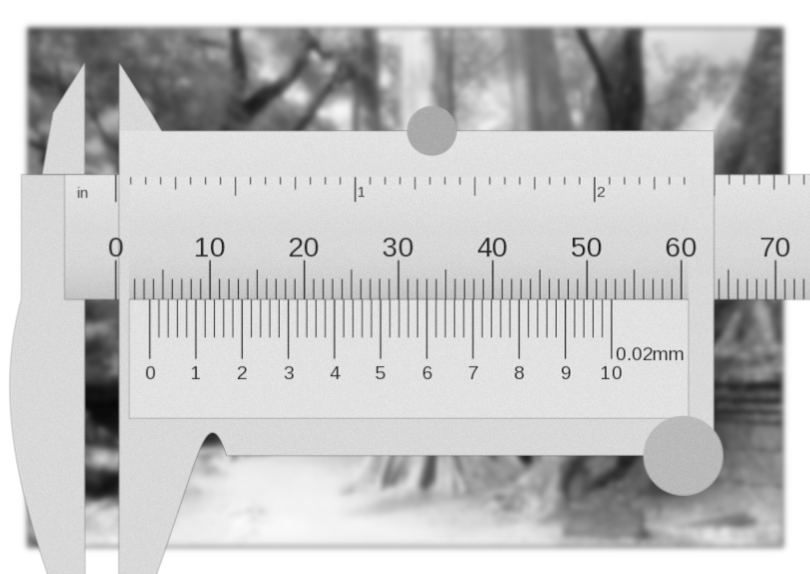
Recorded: 3.6,mm
